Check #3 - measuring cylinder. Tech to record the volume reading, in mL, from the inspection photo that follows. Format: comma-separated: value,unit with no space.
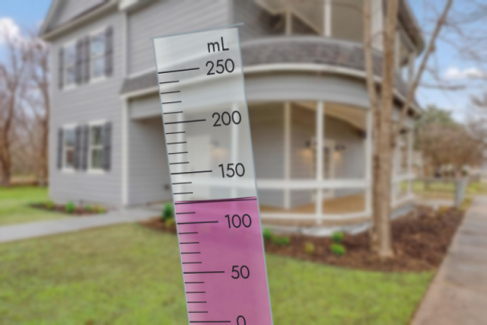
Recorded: 120,mL
